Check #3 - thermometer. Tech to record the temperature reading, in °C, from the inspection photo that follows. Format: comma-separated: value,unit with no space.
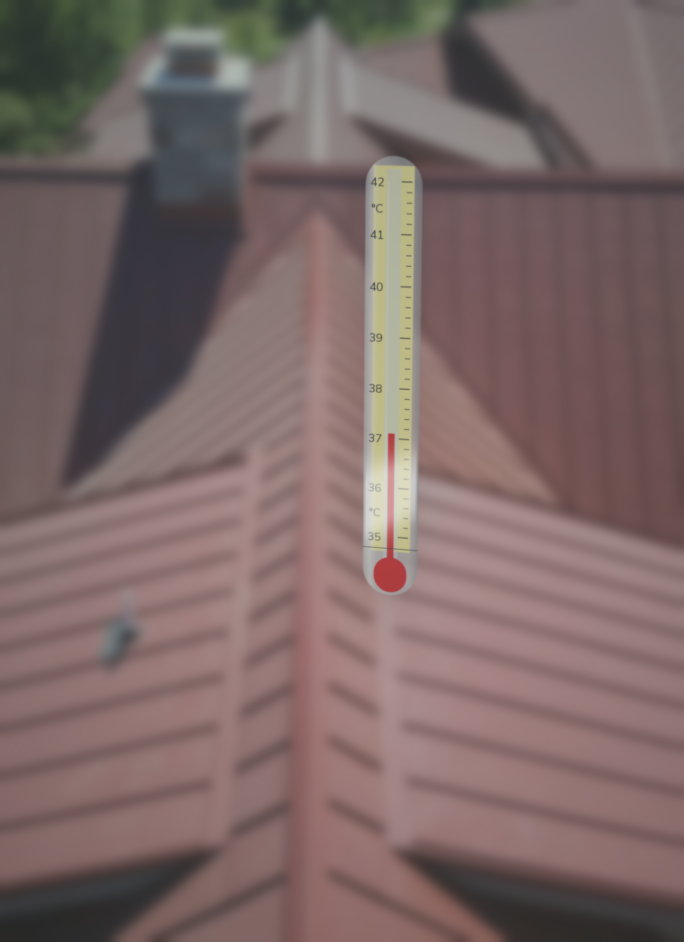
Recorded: 37.1,°C
